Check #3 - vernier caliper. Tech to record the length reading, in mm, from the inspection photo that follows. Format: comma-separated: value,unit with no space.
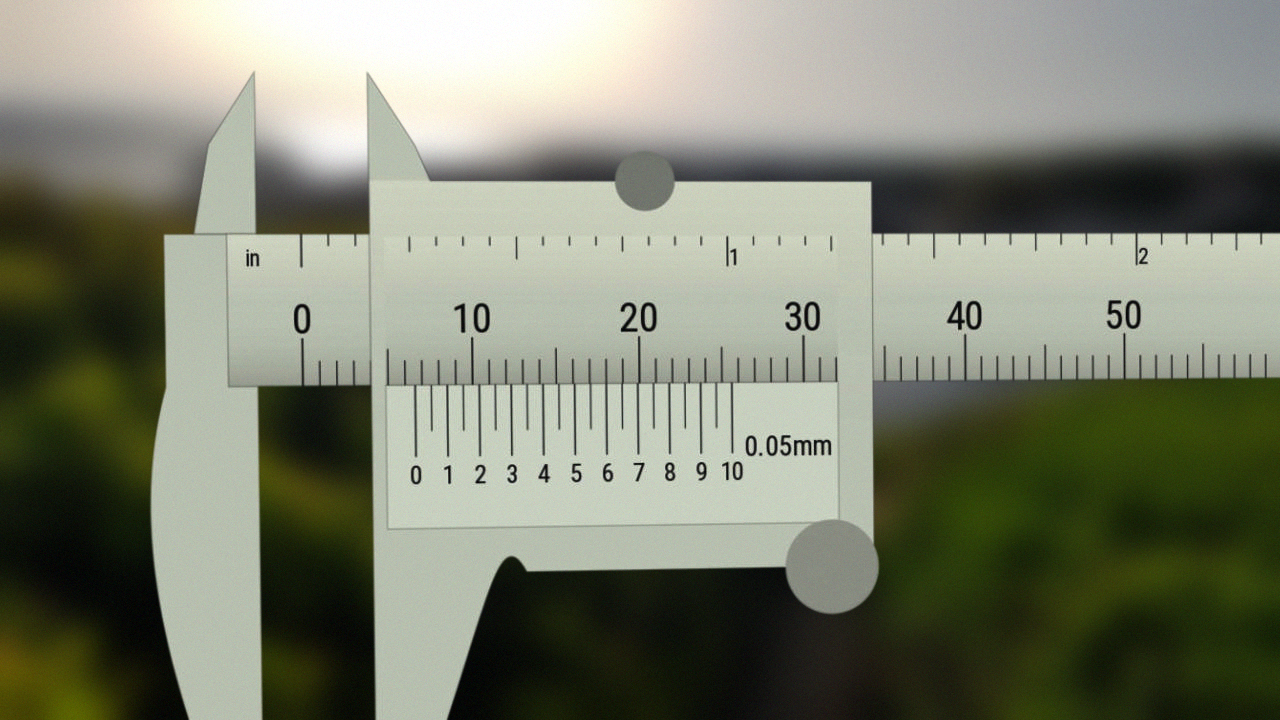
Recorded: 6.6,mm
